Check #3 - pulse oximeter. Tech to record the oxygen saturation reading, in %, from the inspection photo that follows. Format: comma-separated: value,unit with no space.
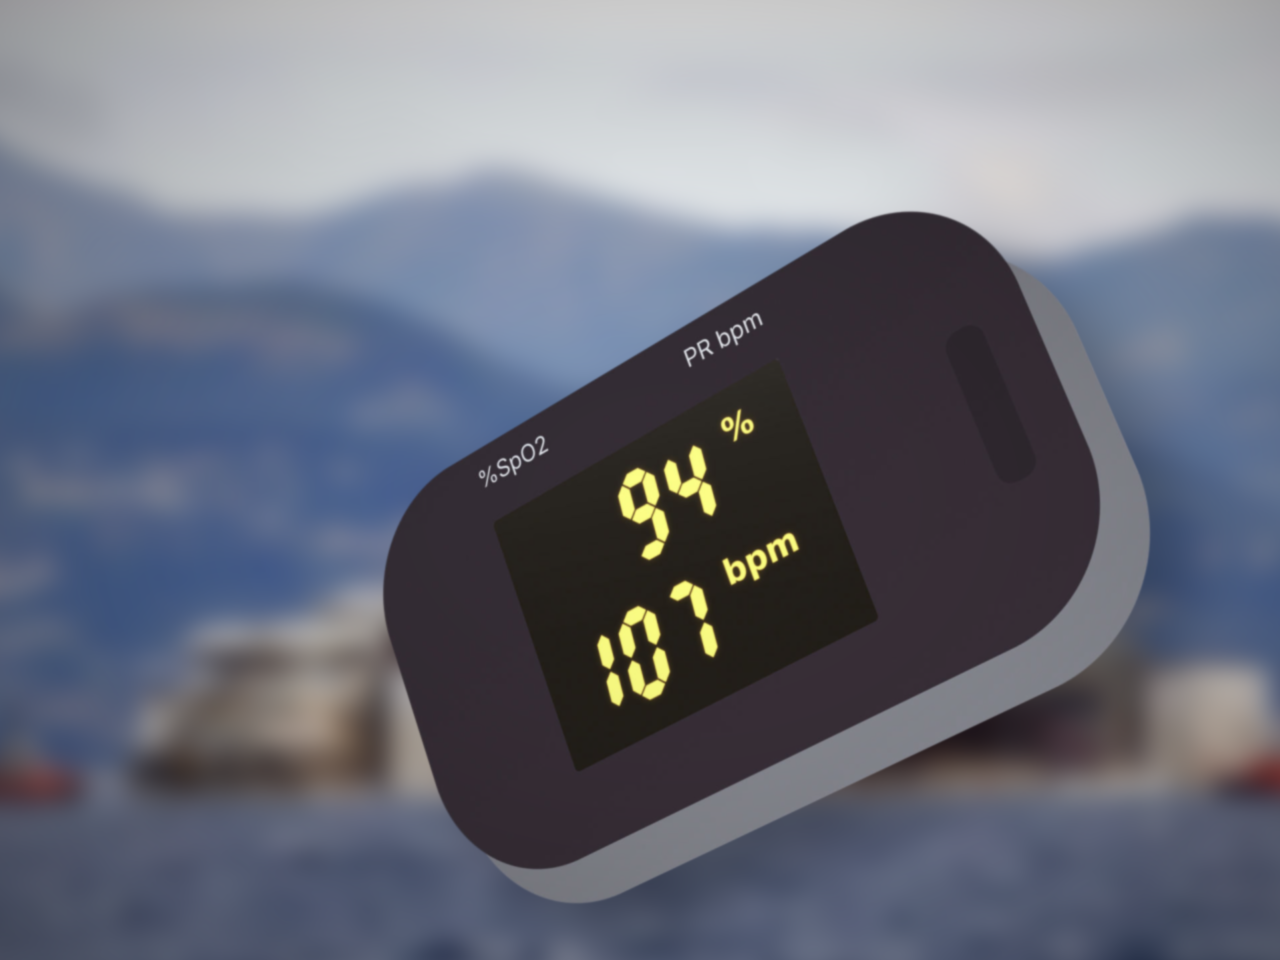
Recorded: 94,%
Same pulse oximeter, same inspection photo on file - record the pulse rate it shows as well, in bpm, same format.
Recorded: 107,bpm
